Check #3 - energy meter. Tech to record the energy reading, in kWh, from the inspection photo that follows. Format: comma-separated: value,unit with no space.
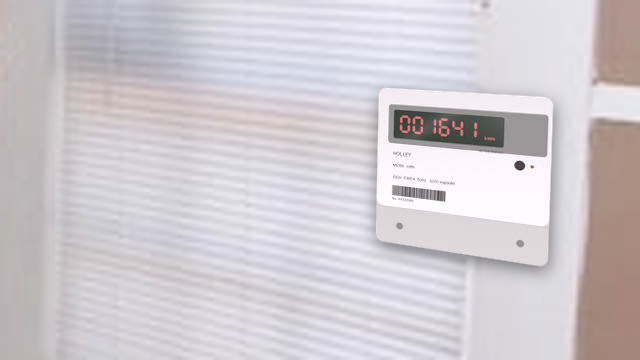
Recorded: 1641,kWh
